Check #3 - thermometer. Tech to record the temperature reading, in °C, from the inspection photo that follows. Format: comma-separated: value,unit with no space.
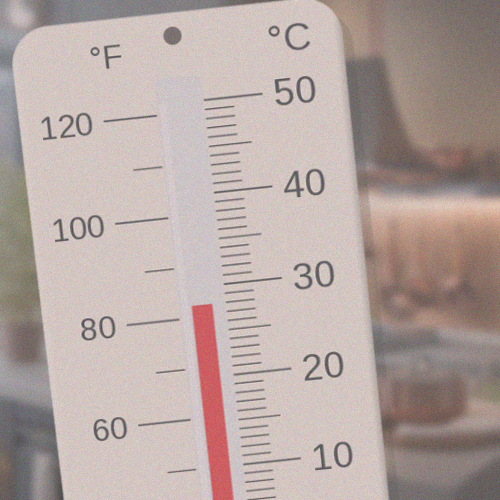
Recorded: 28,°C
